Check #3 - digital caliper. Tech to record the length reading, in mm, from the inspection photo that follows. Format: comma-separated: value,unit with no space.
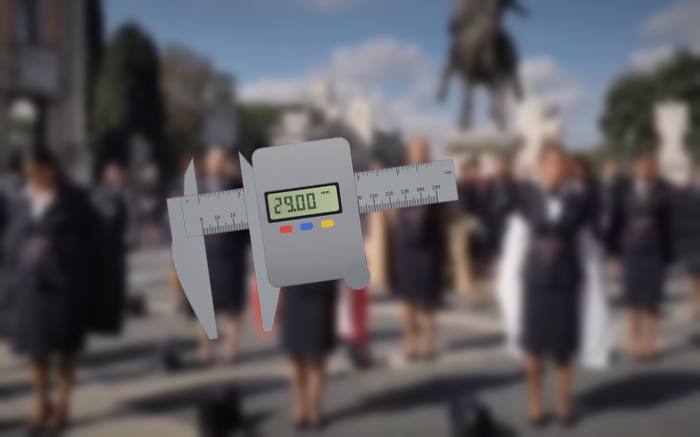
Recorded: 29.00,mm
